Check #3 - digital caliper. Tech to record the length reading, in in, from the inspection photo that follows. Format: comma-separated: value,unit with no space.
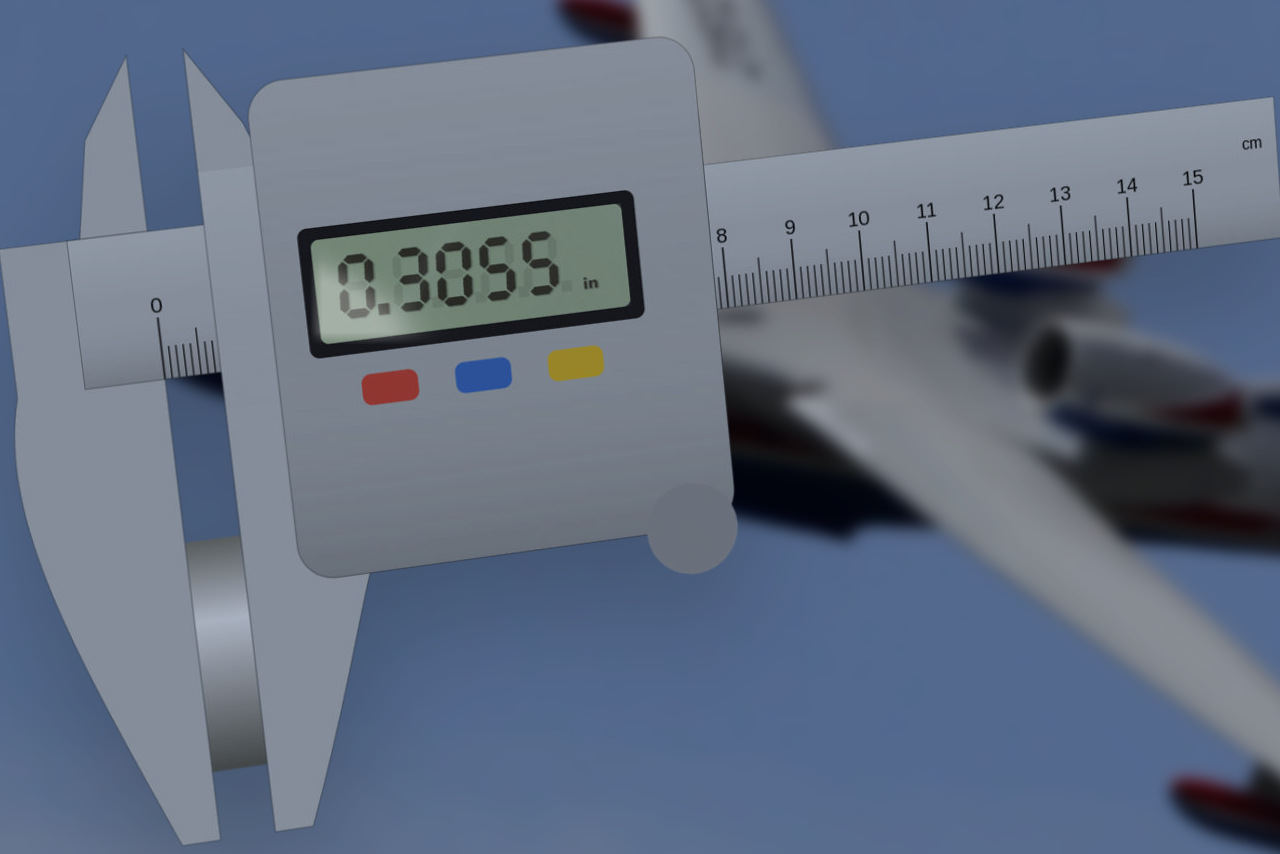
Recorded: 0.3055,in
